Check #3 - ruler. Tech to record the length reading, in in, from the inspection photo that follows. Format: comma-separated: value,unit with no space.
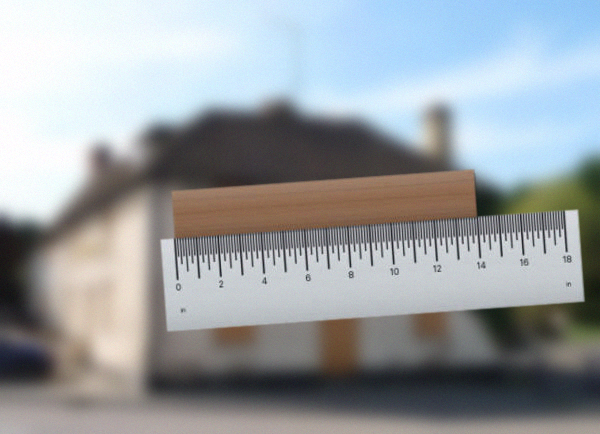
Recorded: 14,in
